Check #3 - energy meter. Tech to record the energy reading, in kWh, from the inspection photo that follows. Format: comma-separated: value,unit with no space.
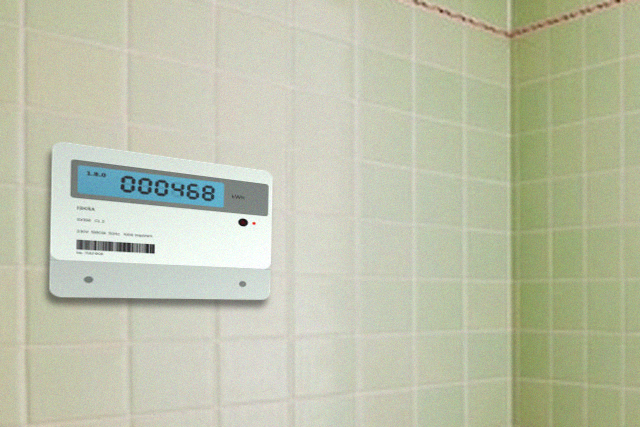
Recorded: 468,kWh
